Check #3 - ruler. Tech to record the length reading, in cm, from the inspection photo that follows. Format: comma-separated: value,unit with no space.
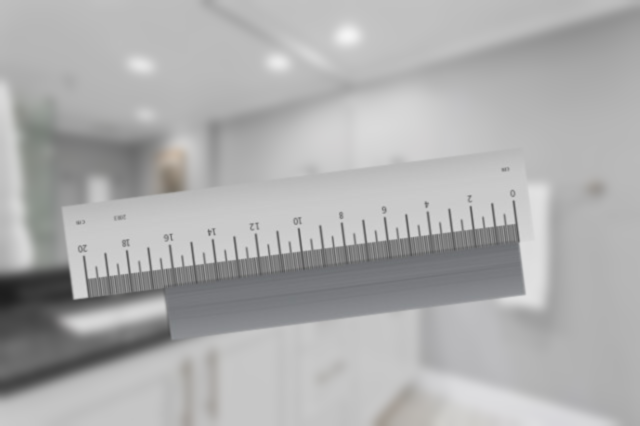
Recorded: 16.5,cm
